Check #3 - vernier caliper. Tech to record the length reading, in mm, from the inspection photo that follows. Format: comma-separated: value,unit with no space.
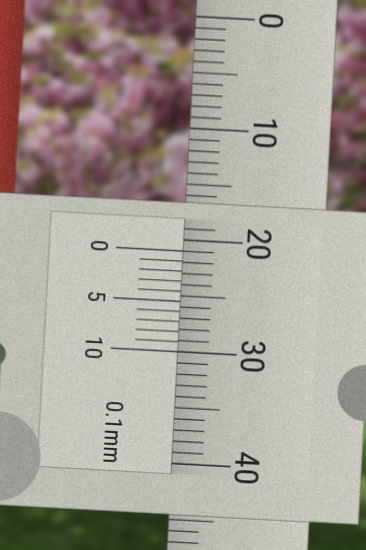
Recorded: 21.0,mm
